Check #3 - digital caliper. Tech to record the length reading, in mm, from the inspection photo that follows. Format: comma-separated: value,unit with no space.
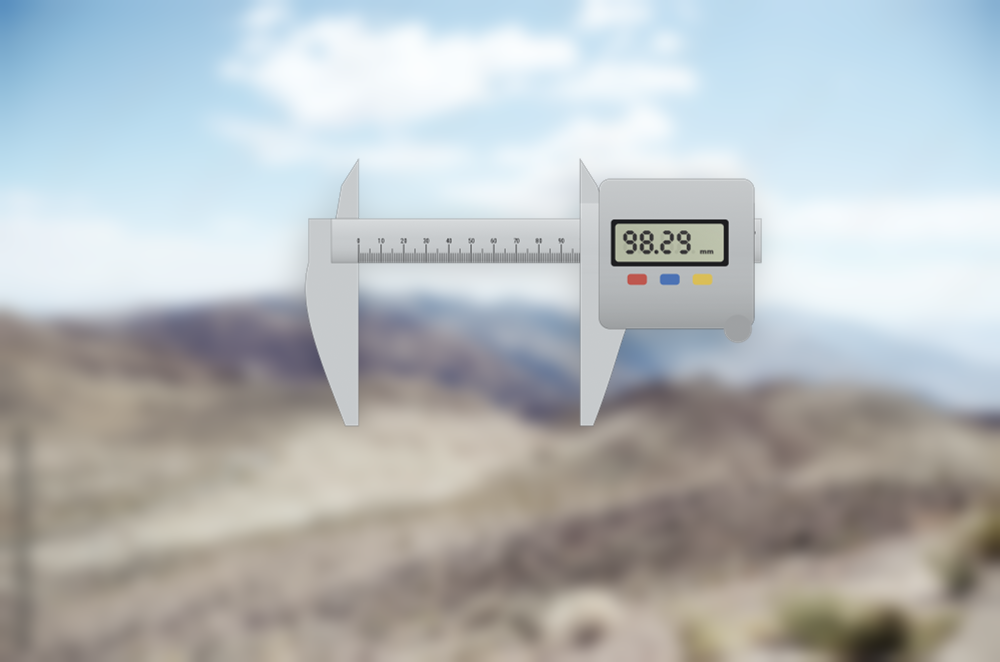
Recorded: 98.29,mm
